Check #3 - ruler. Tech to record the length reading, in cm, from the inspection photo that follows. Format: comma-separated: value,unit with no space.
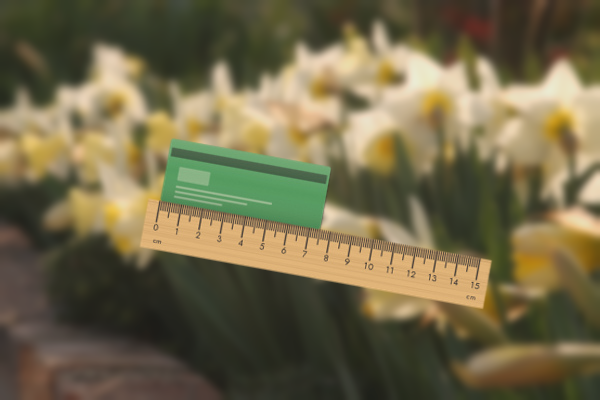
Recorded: 7.5,cm
